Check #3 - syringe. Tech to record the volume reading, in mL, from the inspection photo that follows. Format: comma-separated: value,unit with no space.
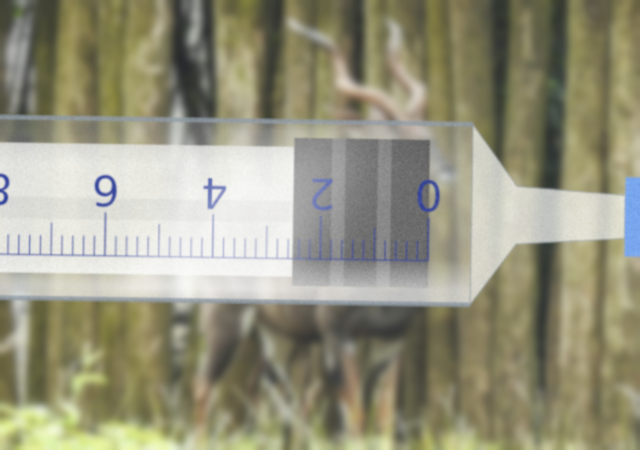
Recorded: 0,mL
